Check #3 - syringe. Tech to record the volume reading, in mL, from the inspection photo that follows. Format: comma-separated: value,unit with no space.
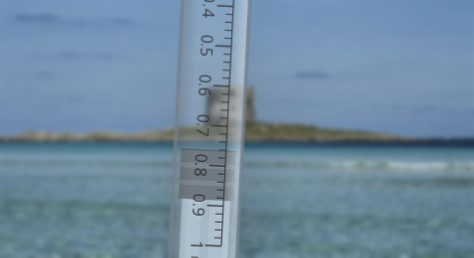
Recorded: 0.76,mL
